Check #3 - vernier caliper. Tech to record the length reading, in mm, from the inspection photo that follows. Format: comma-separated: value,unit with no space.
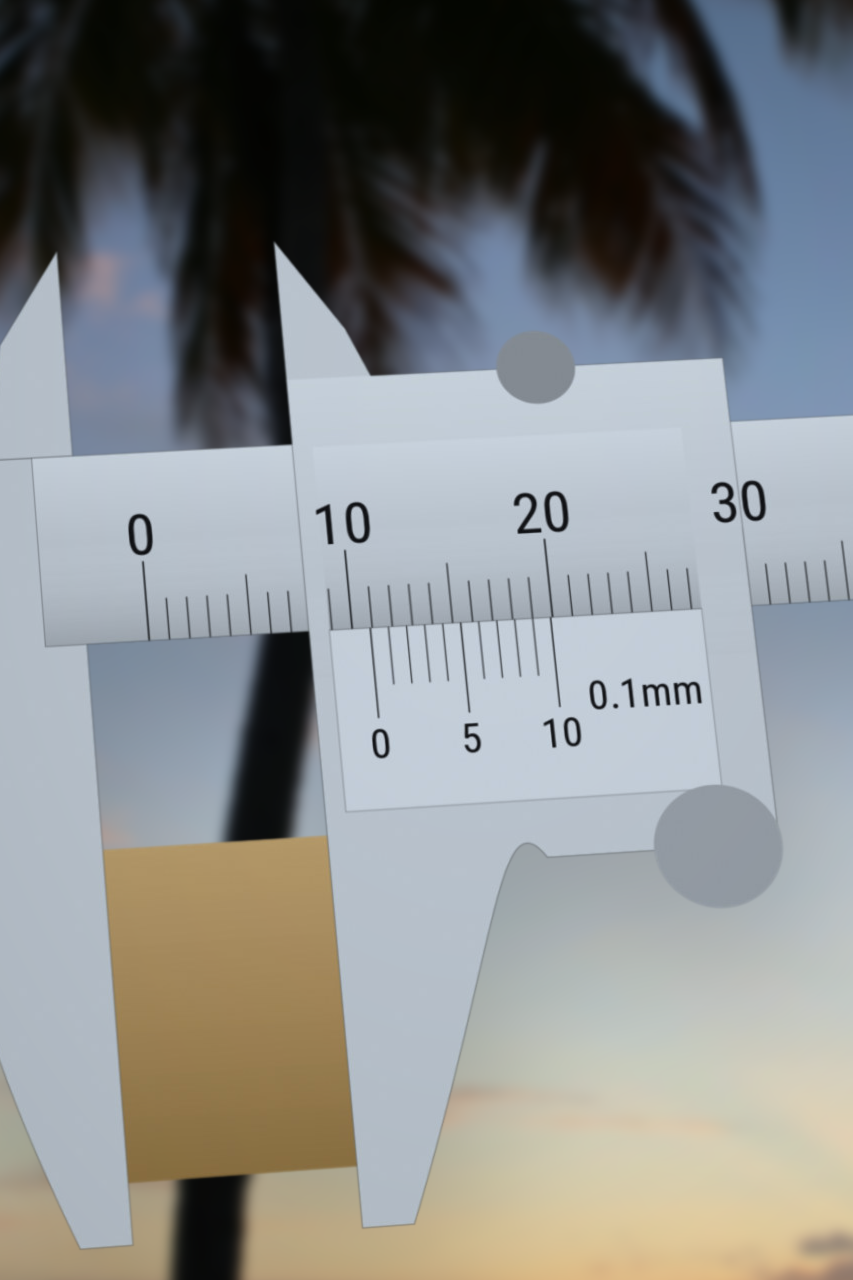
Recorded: 10.9,mm
